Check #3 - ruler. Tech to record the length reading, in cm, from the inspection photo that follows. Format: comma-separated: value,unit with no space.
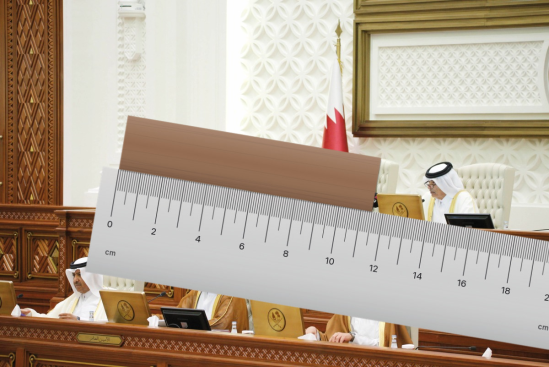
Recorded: 11.5,cm
